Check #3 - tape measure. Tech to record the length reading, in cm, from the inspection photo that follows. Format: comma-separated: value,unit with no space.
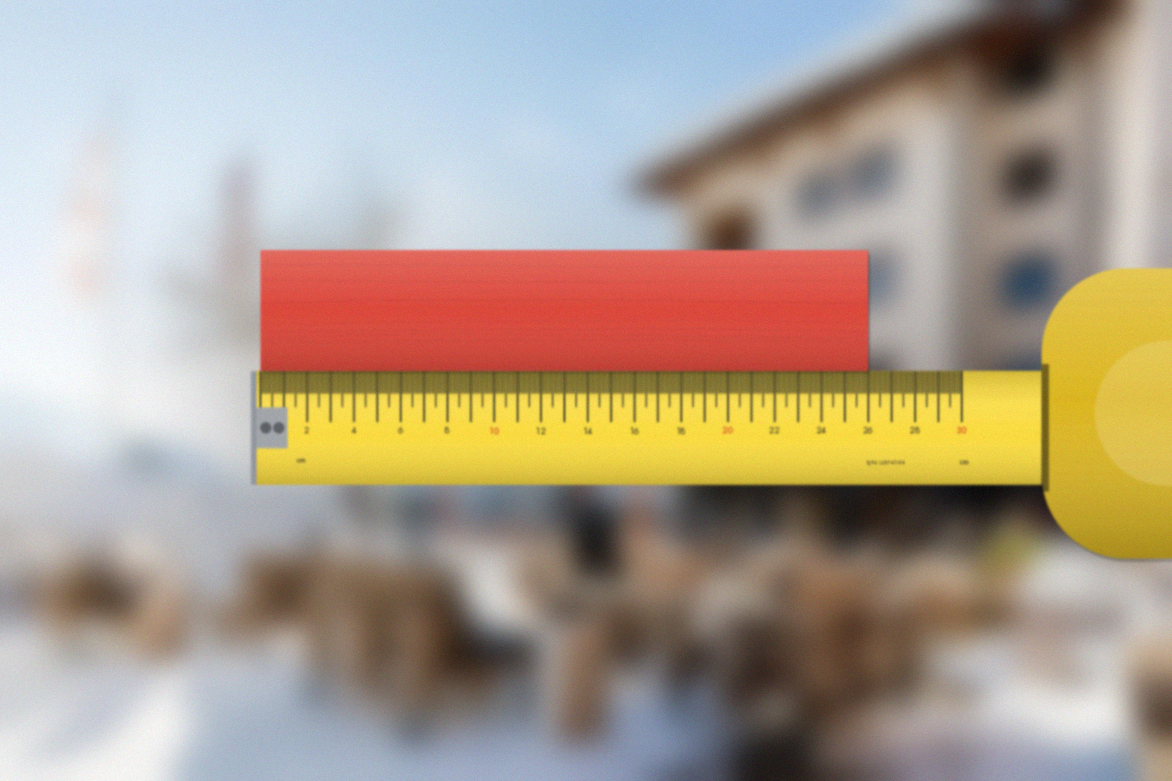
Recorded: 26,cm
